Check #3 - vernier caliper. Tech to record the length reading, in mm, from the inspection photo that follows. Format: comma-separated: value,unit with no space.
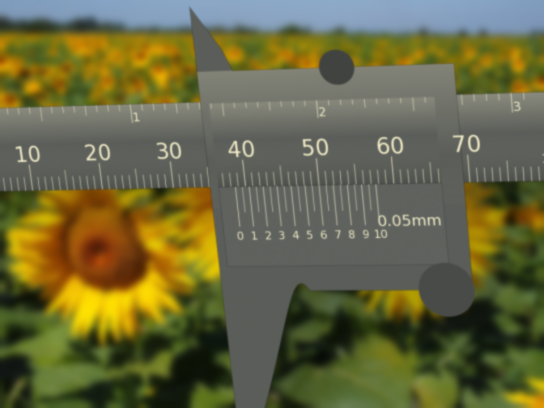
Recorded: 38.6,mm
